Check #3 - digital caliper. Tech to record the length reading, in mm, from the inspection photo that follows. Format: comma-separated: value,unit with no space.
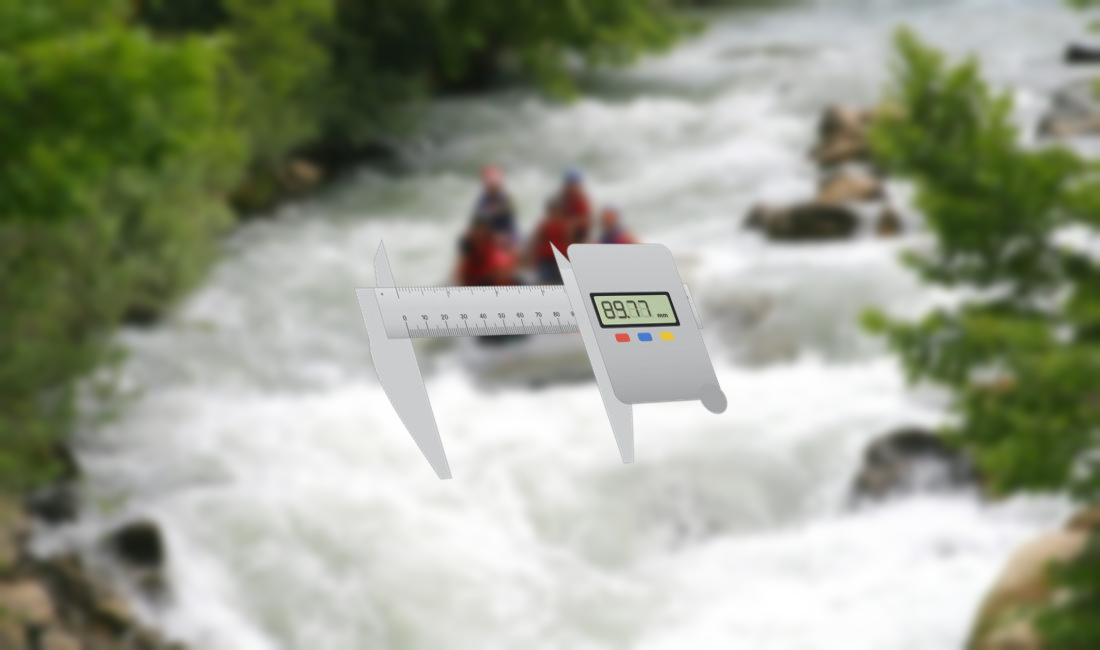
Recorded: 89.77,mm
